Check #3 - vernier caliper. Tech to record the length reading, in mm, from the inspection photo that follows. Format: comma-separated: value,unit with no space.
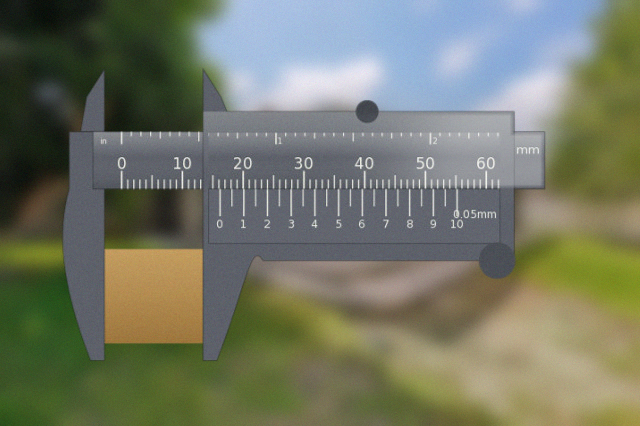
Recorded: 16.2,mm
